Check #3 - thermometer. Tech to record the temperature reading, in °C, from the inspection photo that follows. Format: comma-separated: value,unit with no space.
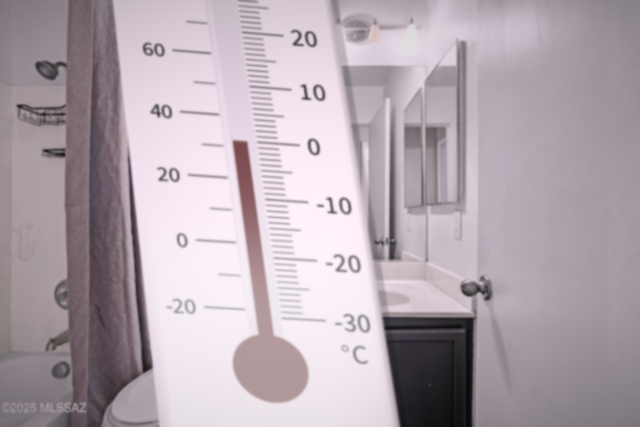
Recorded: 0,°C
